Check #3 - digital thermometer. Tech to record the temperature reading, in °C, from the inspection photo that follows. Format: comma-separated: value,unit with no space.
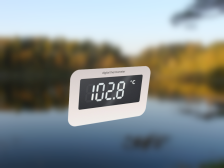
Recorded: 102.8,°C
